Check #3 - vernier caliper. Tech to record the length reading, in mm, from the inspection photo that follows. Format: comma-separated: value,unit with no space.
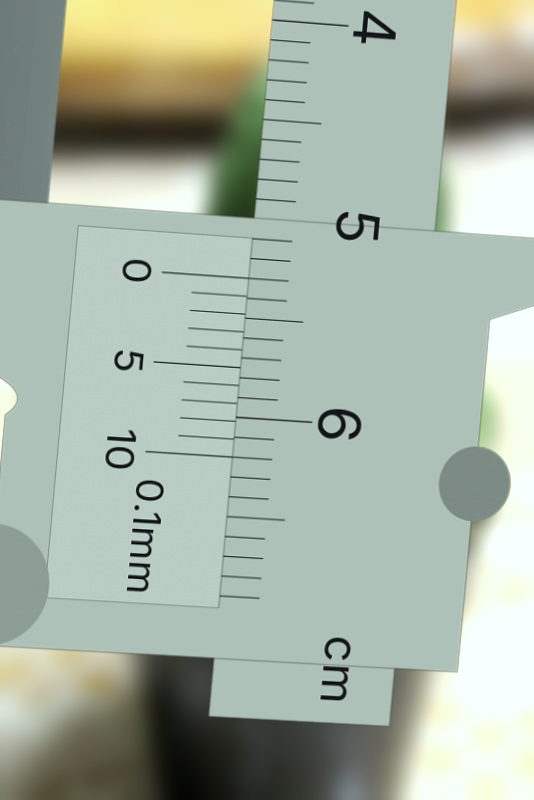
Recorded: 53.0,mm
